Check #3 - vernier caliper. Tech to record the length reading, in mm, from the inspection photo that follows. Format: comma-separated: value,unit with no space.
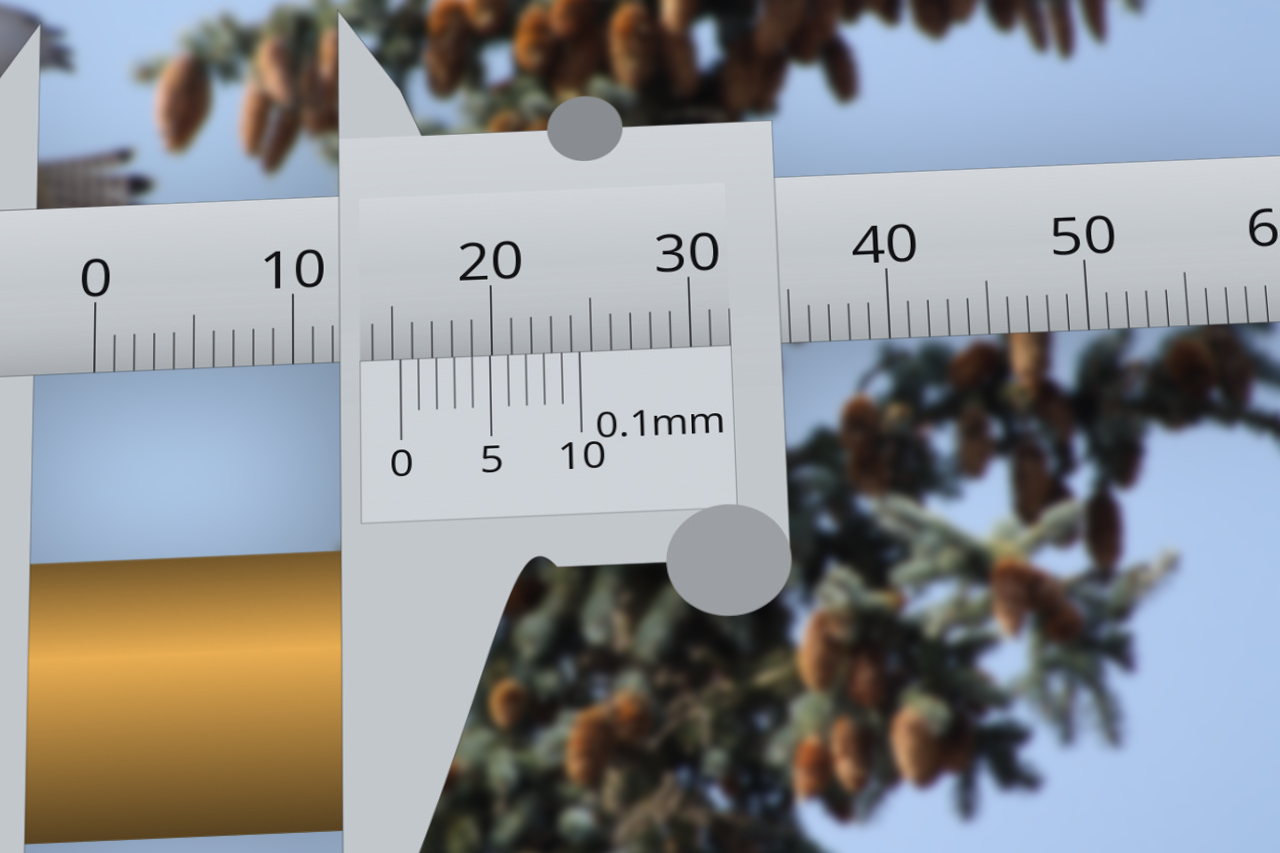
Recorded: 15.4,mm
